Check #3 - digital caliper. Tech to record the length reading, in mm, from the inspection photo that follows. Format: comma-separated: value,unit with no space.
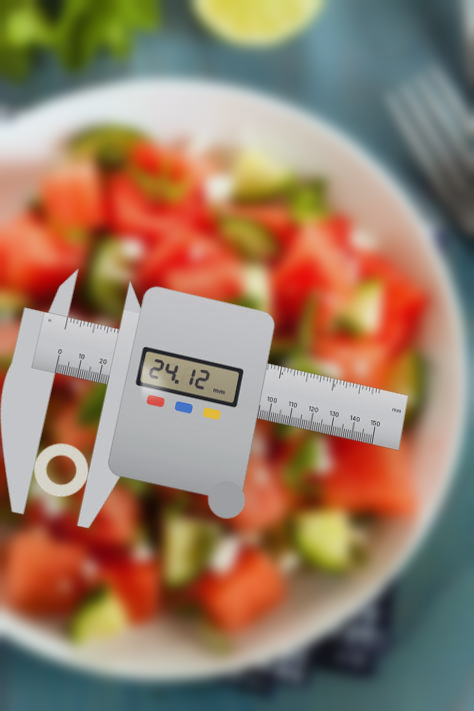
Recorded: 24.12,mm
